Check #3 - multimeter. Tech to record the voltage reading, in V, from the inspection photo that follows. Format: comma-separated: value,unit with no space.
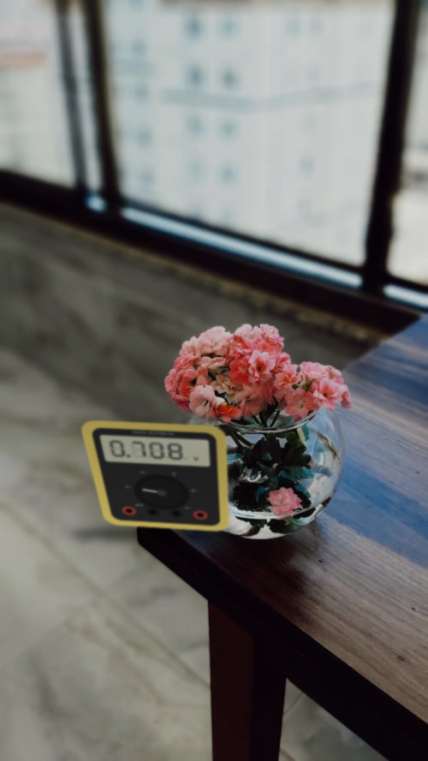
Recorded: 0.708,V
